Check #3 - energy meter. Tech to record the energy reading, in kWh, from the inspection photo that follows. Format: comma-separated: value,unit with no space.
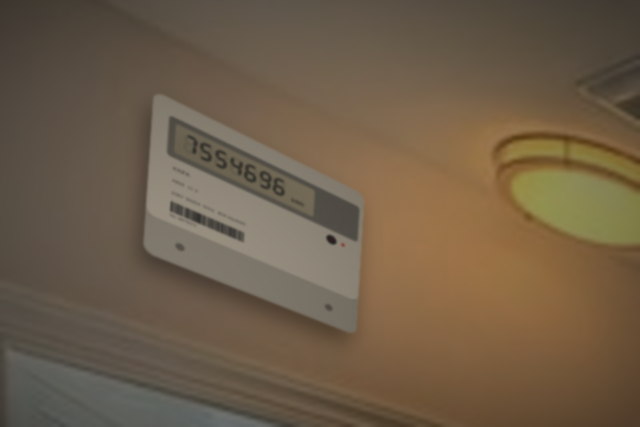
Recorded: 7554696,kWh
